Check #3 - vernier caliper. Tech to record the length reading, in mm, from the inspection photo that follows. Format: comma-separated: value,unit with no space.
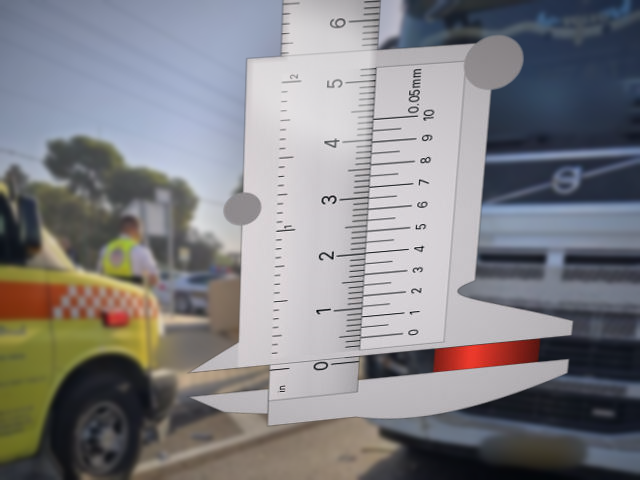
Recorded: 4.5,mm
